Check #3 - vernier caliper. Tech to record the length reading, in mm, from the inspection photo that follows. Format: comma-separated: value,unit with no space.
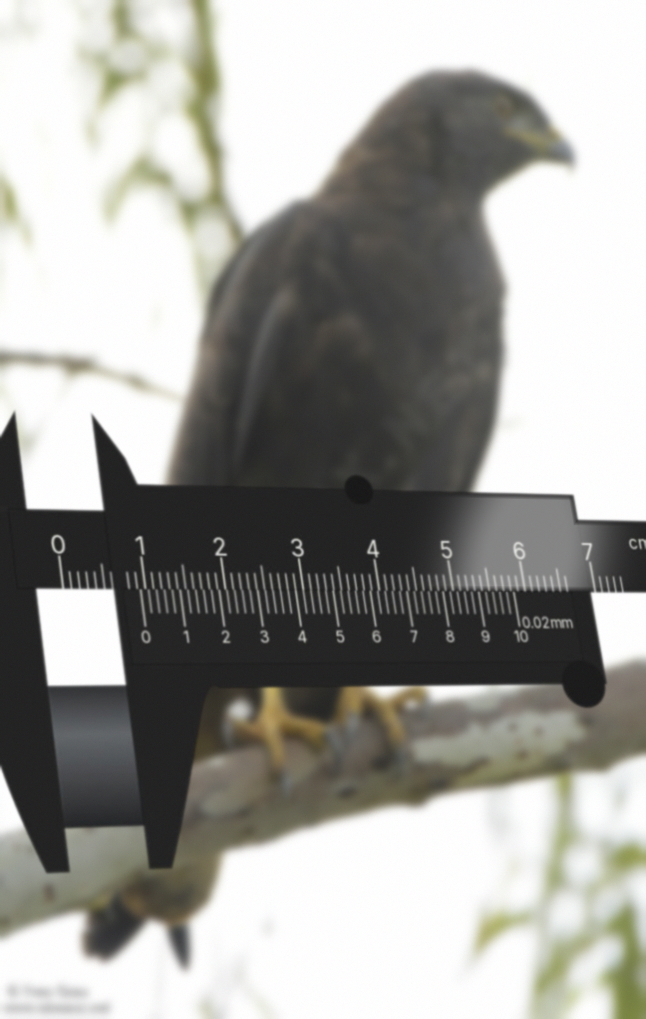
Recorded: 9.4,mm
